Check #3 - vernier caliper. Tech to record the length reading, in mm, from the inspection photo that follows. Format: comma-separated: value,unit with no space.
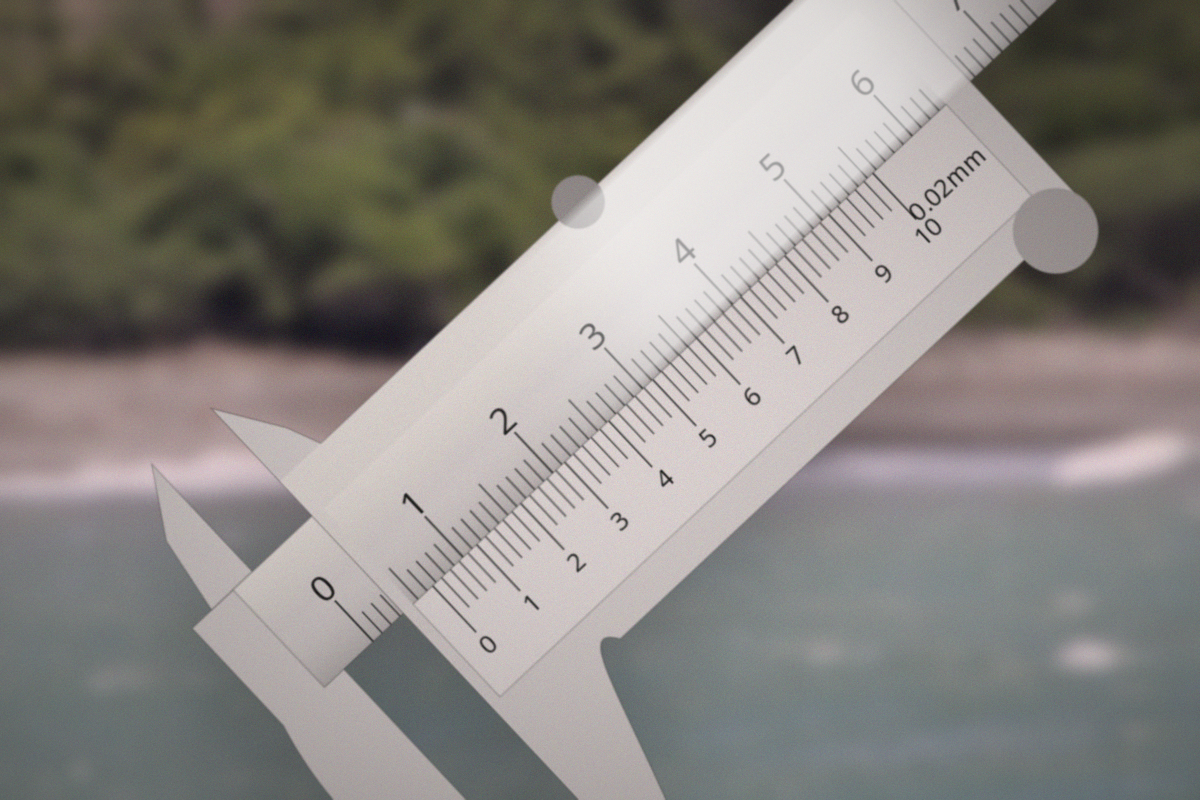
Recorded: 6.6,mm
